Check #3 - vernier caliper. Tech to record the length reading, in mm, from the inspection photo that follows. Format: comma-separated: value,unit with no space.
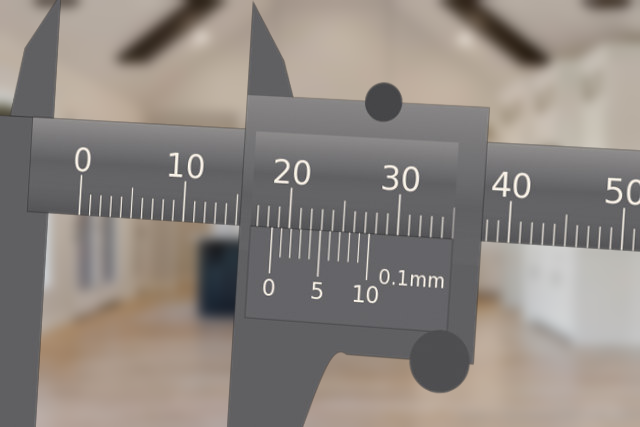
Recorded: 18.4,mm
